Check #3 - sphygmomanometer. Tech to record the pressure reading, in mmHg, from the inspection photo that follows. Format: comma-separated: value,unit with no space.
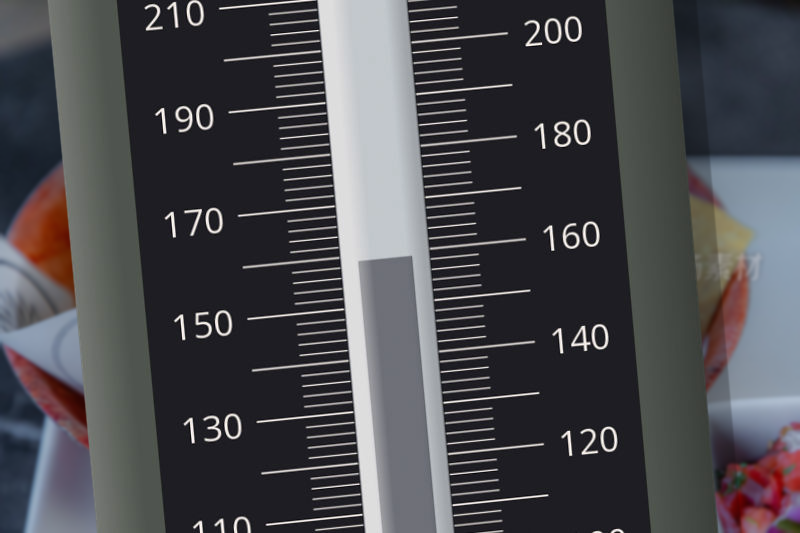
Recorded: 159,mmHg
